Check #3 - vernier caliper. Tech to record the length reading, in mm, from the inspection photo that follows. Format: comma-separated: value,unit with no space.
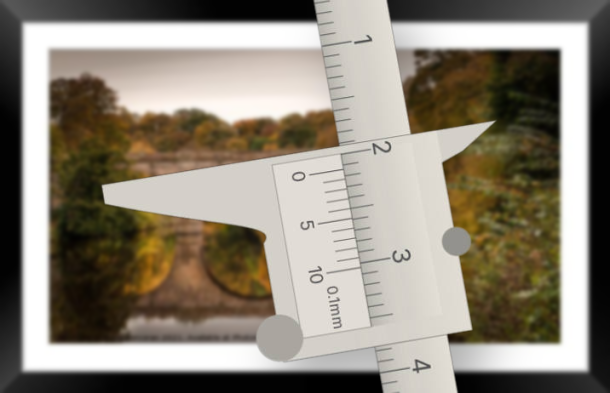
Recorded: 21.4,mm
